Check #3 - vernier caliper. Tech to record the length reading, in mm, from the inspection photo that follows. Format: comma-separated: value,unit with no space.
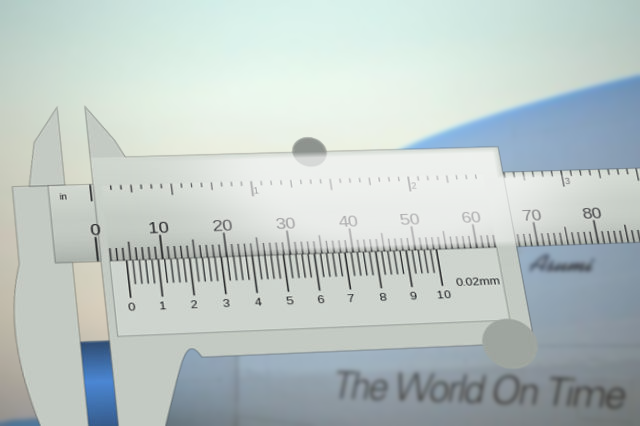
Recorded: 4.4,mm
